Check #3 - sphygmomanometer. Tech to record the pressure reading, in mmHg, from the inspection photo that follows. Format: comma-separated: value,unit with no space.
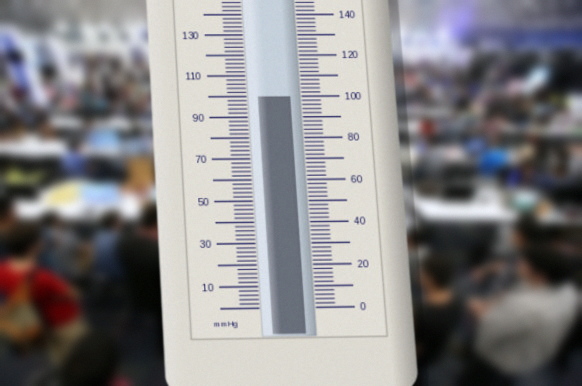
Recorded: 100,mmHg
